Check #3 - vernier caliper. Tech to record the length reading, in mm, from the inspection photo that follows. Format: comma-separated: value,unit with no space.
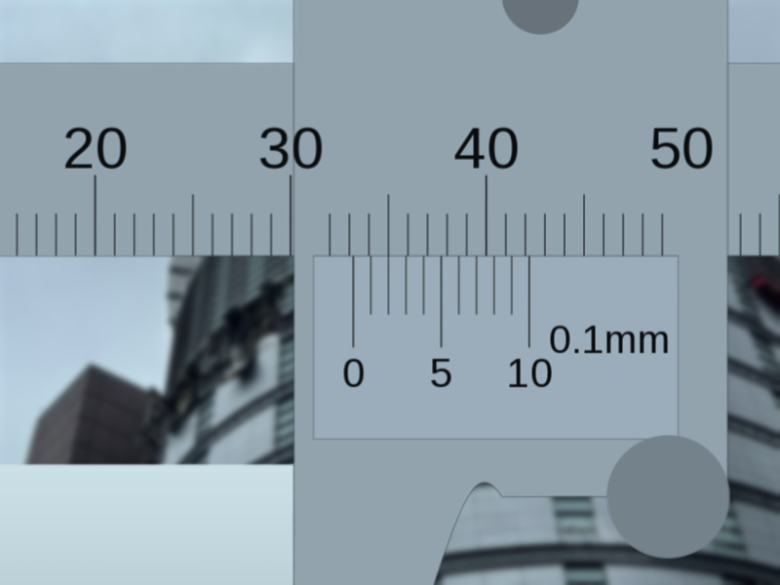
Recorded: 33.2,mm
